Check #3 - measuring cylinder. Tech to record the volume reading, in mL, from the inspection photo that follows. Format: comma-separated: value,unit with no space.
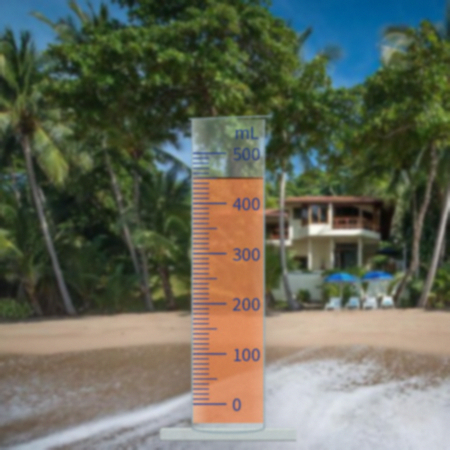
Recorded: 450,mL
